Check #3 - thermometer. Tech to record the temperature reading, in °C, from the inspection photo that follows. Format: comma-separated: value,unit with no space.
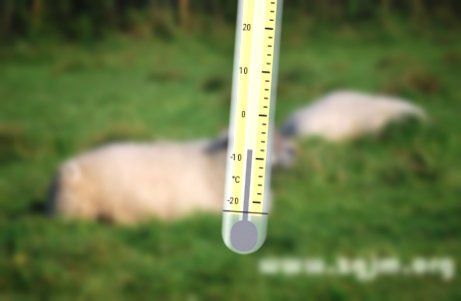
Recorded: -8,°C
